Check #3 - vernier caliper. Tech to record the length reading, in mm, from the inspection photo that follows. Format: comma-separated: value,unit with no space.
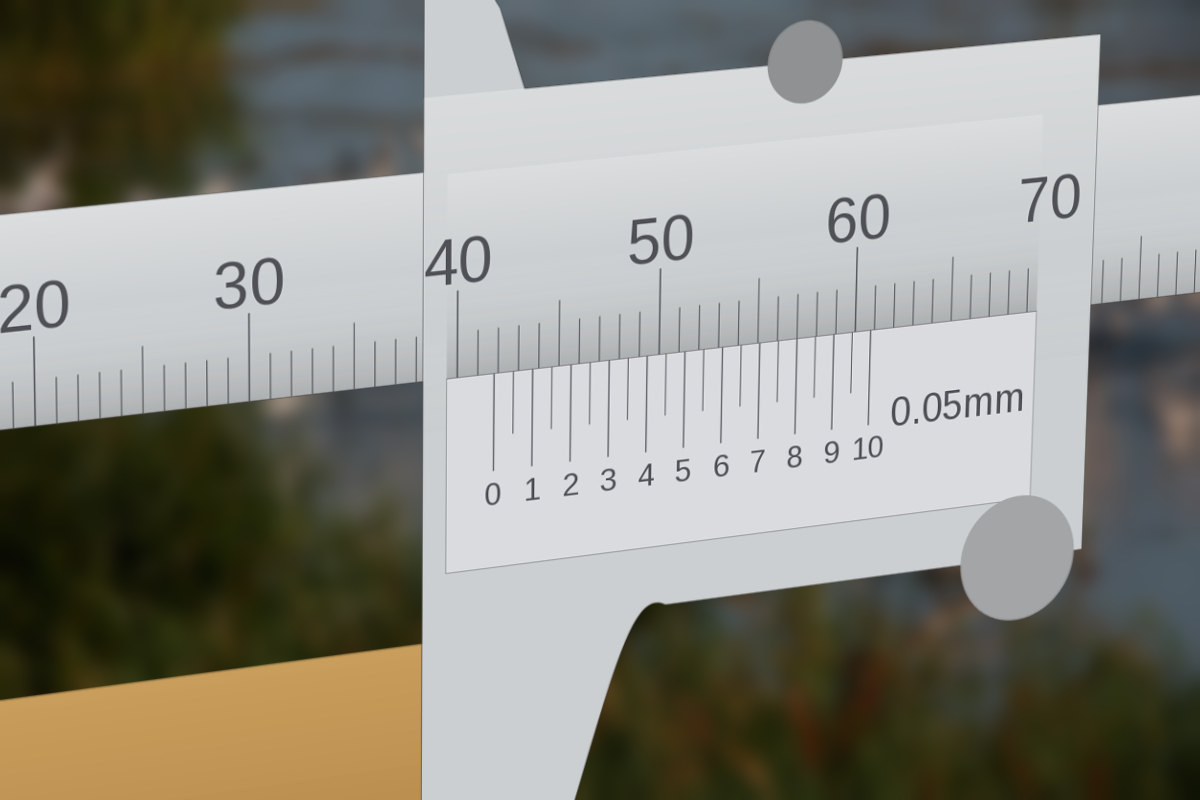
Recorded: 41.8,mm
